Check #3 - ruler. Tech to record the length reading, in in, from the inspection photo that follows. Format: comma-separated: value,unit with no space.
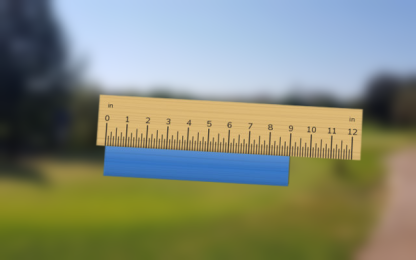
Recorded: 9,in
